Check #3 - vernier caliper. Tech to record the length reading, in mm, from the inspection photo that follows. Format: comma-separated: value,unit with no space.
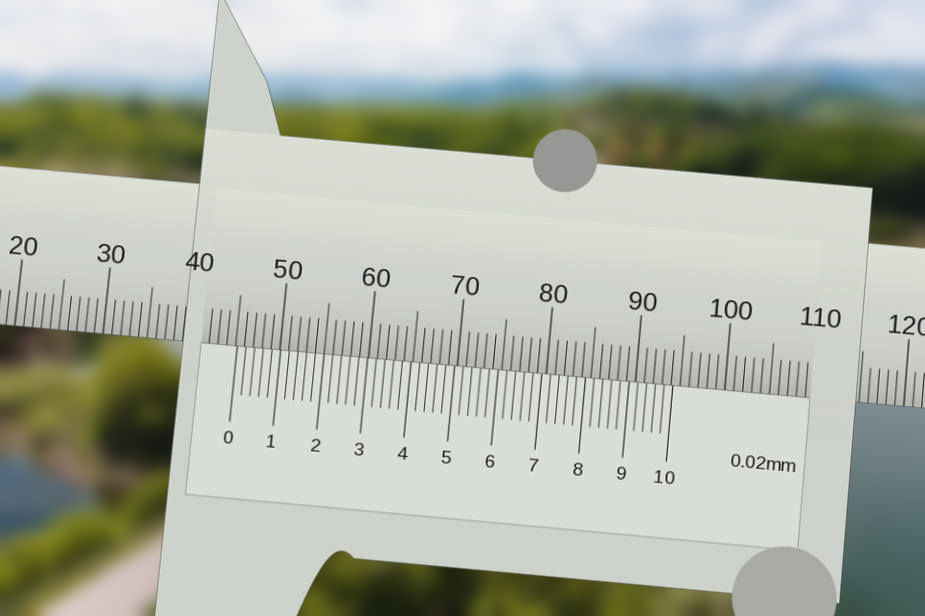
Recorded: 45.2,mm
